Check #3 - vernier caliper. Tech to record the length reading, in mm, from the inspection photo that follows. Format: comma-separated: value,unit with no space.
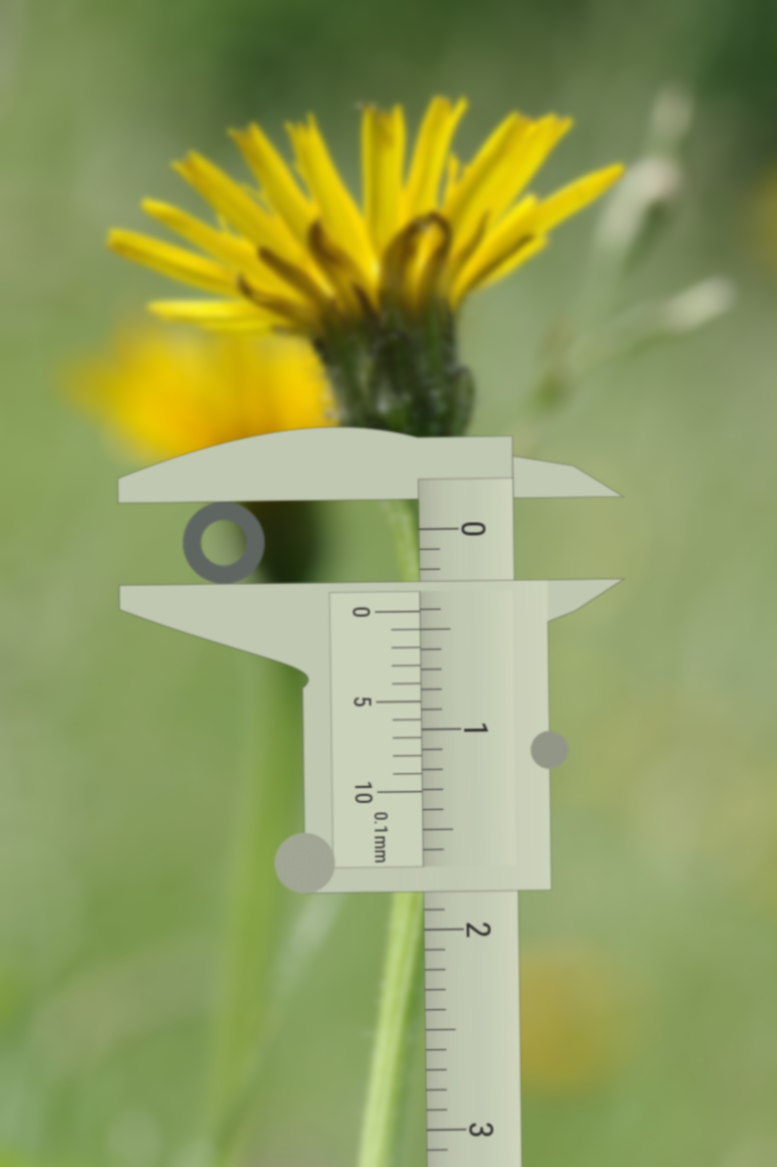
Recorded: 4.1,mm
